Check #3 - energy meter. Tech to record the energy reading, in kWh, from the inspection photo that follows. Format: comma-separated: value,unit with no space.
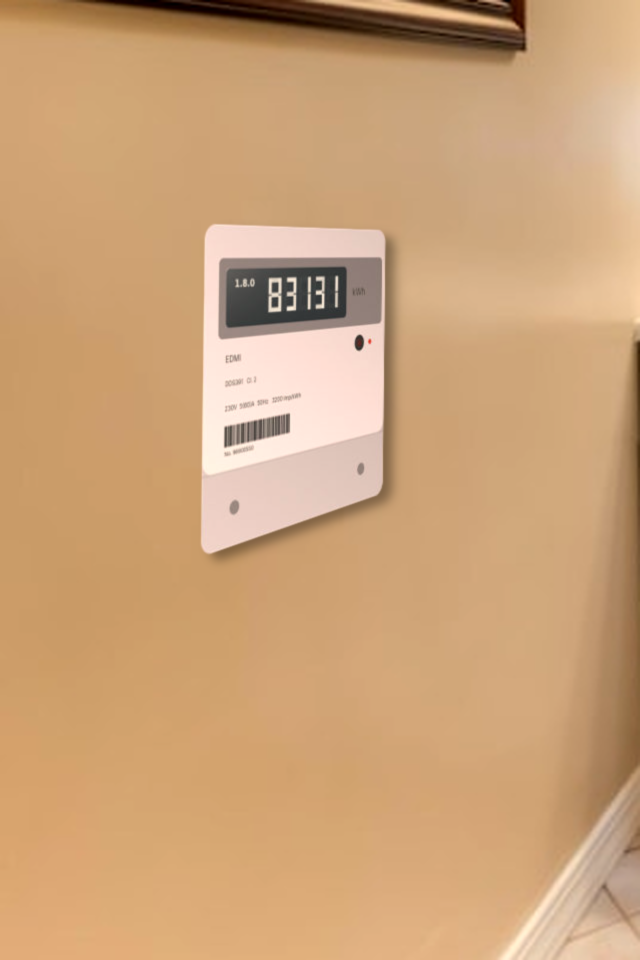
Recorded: 83131,kWh
